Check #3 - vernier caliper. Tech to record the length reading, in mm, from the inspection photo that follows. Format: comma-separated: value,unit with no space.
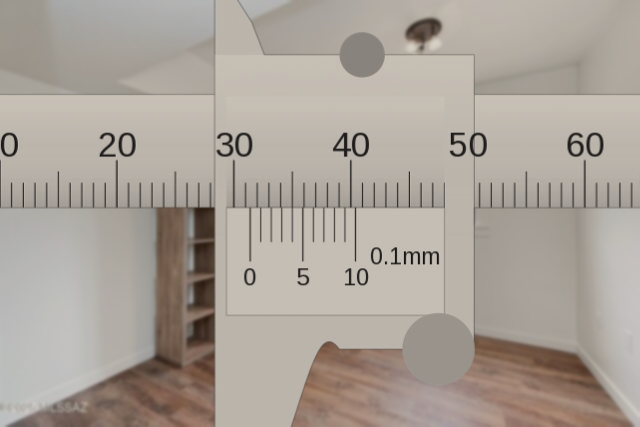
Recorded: 31.4,mm
